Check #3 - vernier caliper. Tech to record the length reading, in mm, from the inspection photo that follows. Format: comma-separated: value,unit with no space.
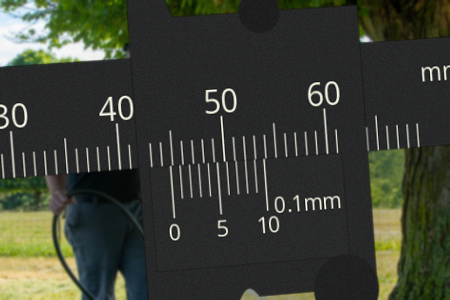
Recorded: 44.8,mm
